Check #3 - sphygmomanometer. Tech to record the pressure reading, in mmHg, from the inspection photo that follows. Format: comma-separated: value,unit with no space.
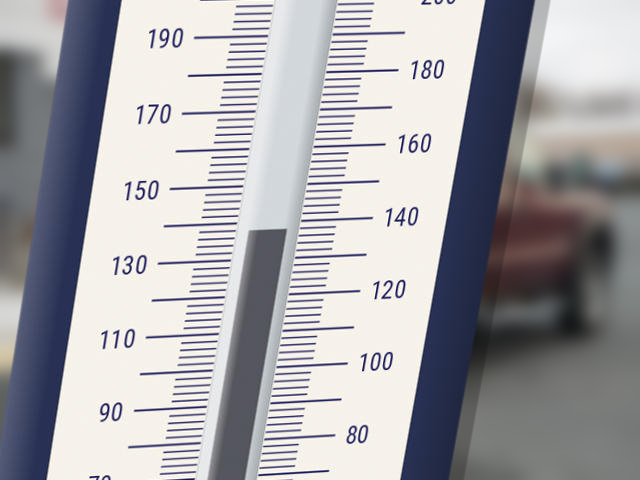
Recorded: 138,mmHg
